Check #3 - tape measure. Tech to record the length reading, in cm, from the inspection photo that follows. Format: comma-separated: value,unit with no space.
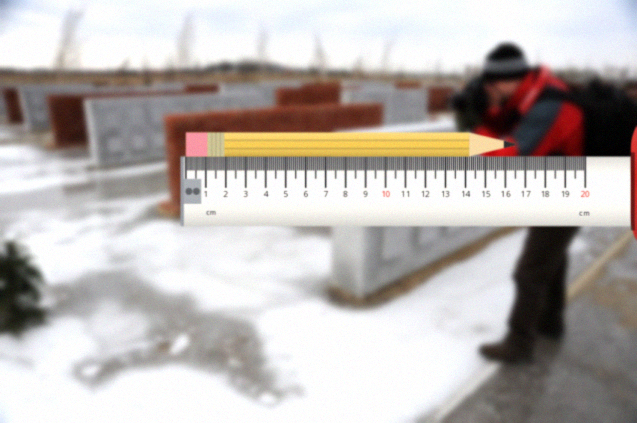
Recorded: 16.5,cm
